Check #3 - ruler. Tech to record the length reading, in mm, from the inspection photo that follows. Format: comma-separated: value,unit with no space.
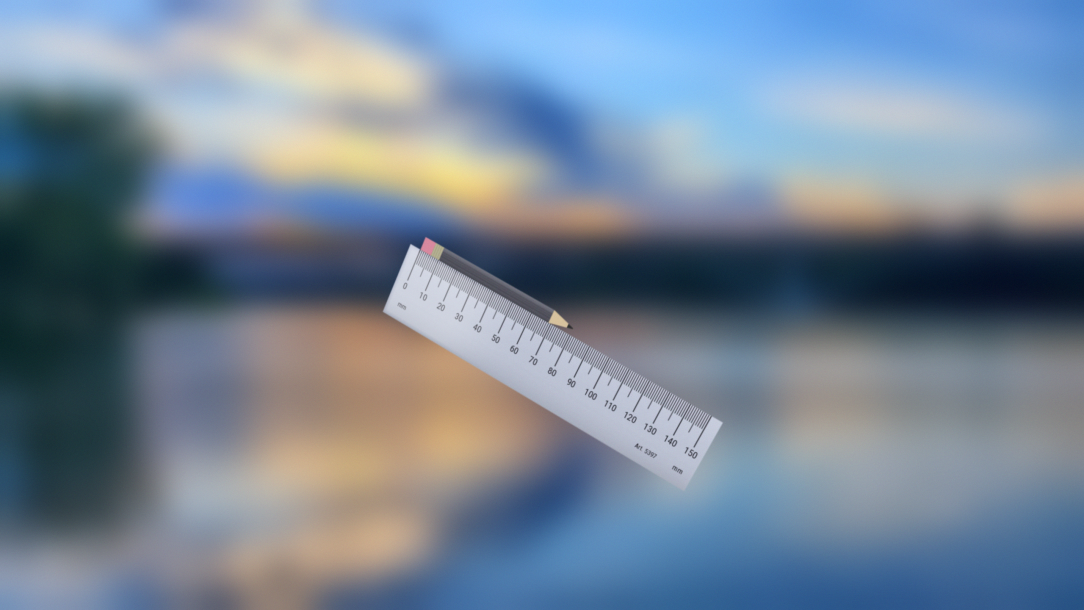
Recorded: 80,mm
